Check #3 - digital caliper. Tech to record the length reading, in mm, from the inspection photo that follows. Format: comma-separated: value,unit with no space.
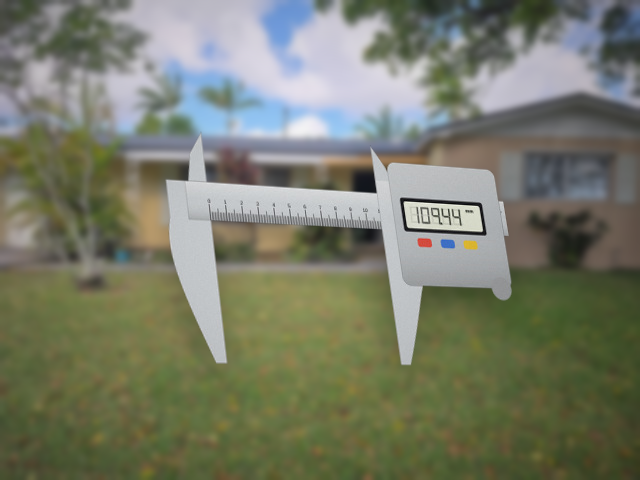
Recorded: 109.44,mm
